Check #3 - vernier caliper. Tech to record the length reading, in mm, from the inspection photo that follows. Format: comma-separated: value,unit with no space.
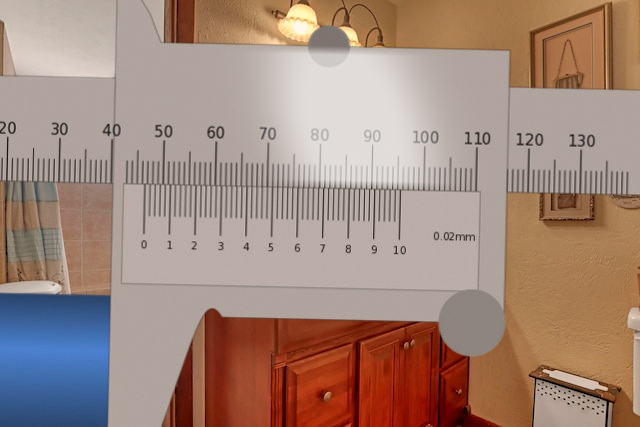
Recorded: 46.5,mm
